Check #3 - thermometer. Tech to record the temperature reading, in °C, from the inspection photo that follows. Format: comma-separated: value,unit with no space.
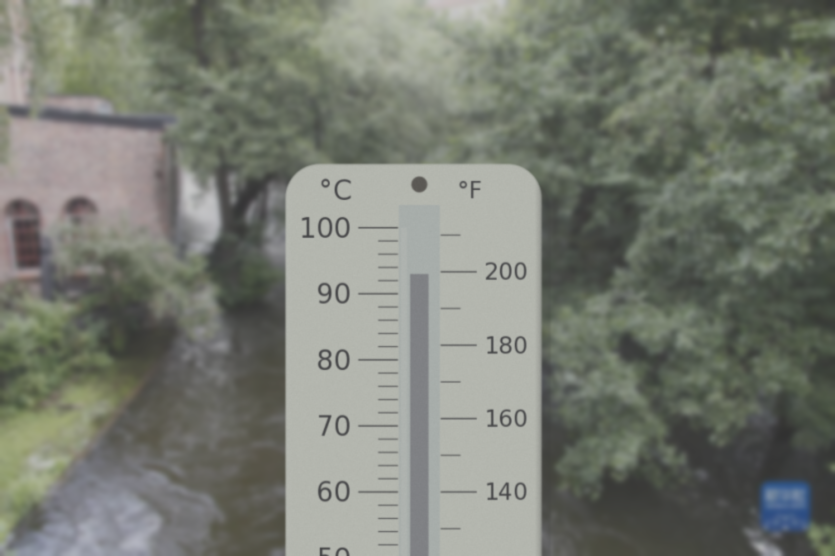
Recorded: 93,°C
